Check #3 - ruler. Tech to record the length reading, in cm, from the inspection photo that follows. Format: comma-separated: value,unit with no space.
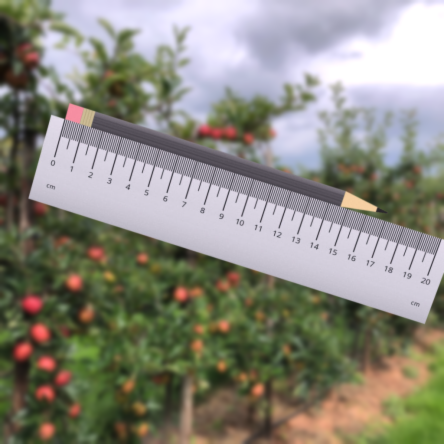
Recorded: 17,cm
